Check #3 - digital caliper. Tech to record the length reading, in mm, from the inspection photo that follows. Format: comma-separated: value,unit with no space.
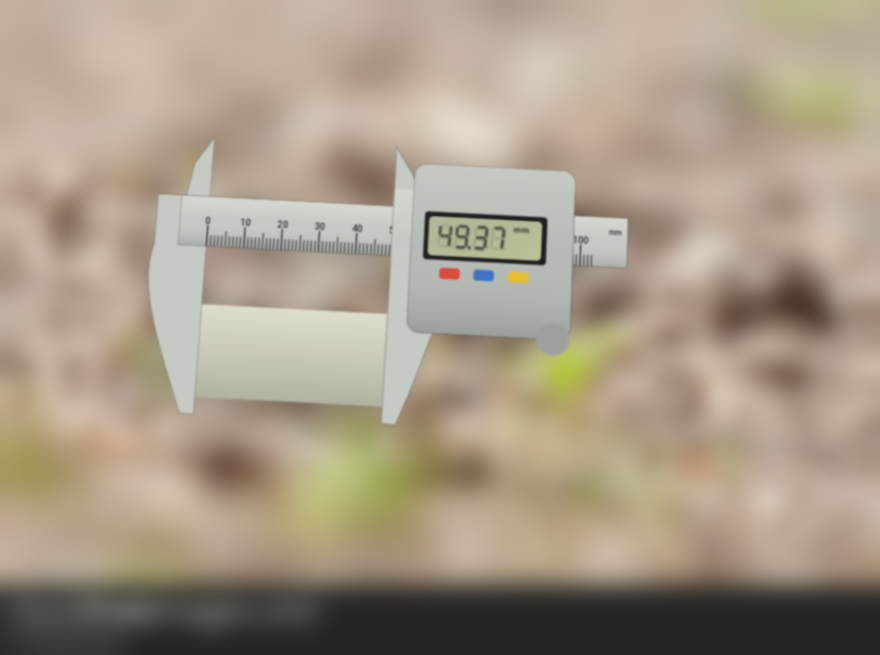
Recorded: 49.37,mm
